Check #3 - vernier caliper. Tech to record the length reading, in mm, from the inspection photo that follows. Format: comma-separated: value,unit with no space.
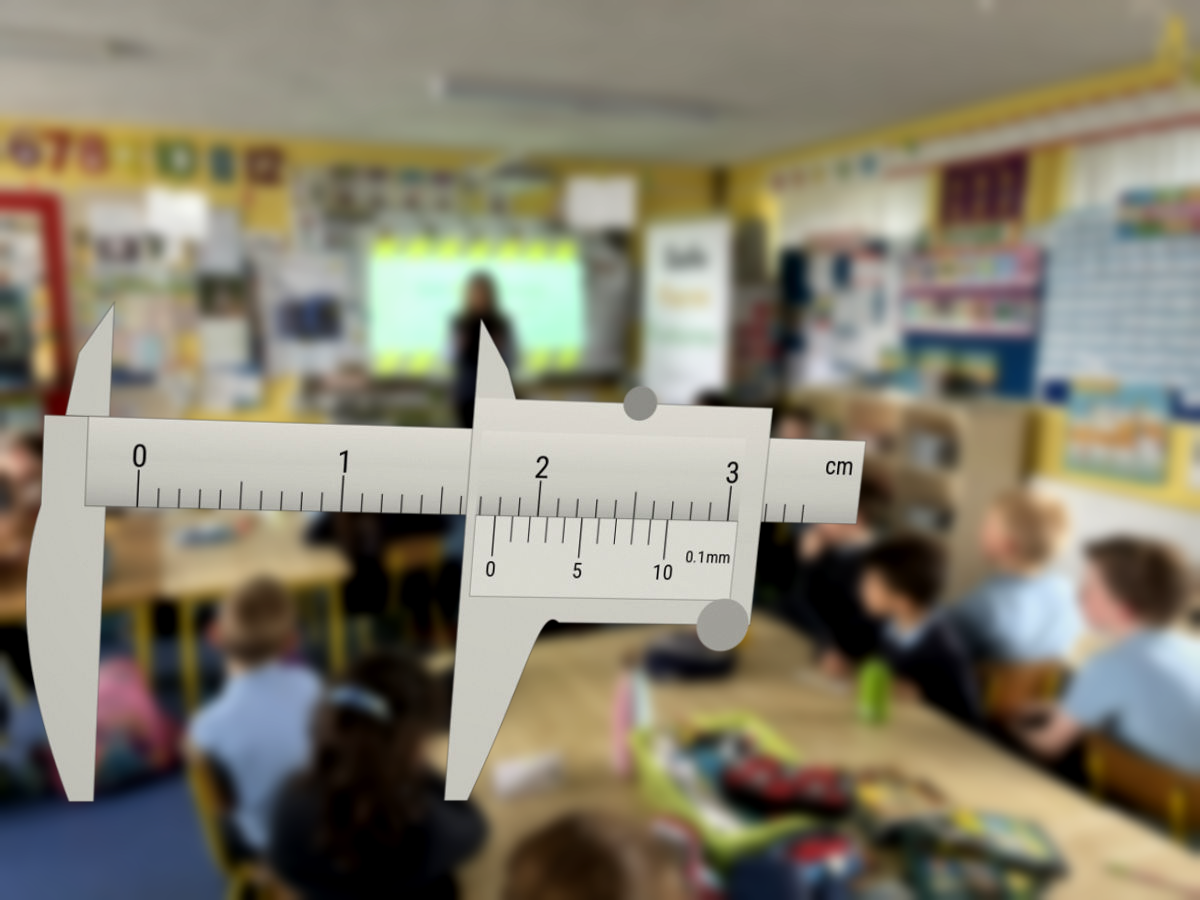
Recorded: 17.8,mm
